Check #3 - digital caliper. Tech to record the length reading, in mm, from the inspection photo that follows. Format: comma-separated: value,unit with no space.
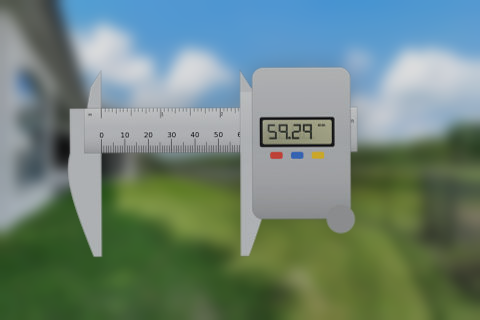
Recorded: 59.29,mm
